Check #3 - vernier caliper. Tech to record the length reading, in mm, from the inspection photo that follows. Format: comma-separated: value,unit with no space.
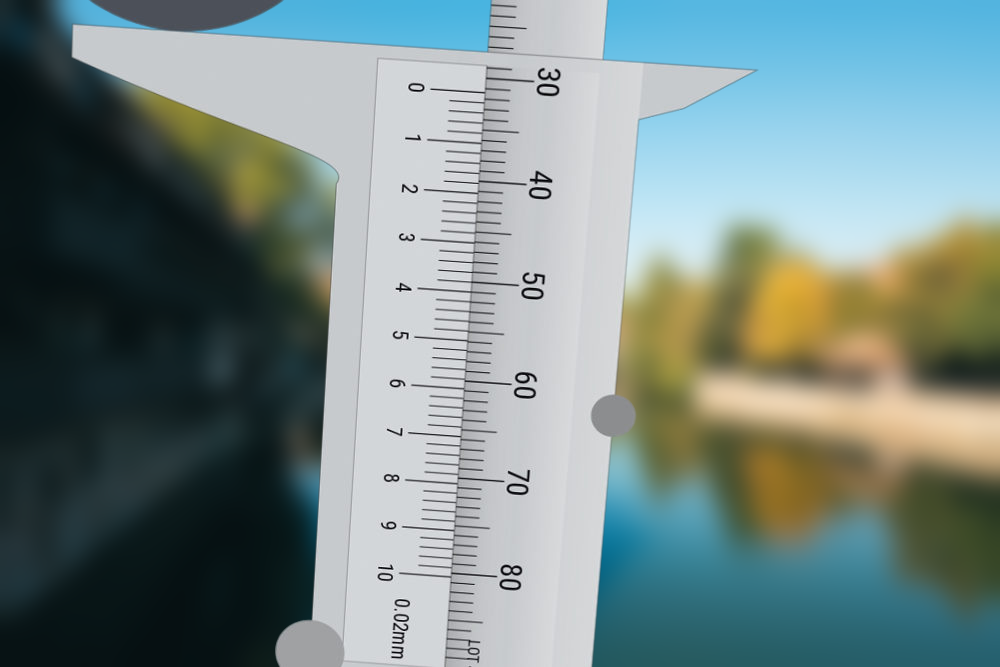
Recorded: 31.4,mm
